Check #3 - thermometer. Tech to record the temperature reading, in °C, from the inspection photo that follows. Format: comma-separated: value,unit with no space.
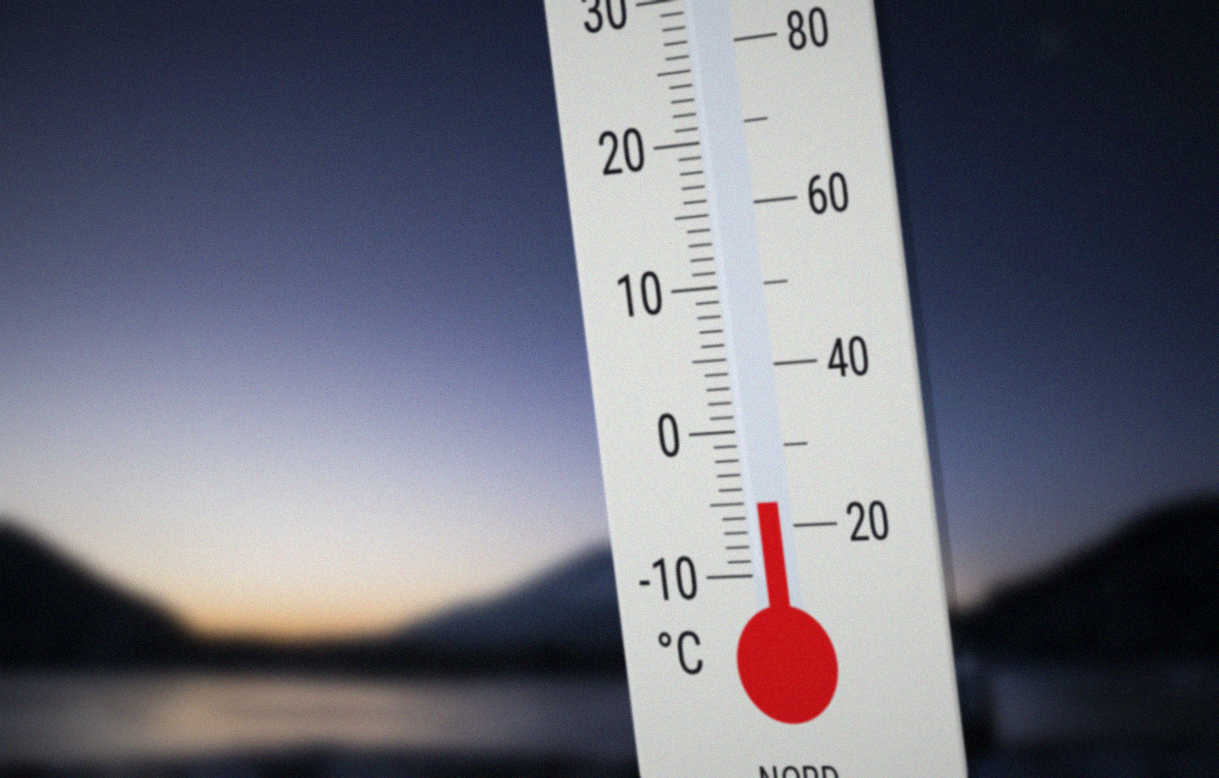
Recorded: -5,°C
